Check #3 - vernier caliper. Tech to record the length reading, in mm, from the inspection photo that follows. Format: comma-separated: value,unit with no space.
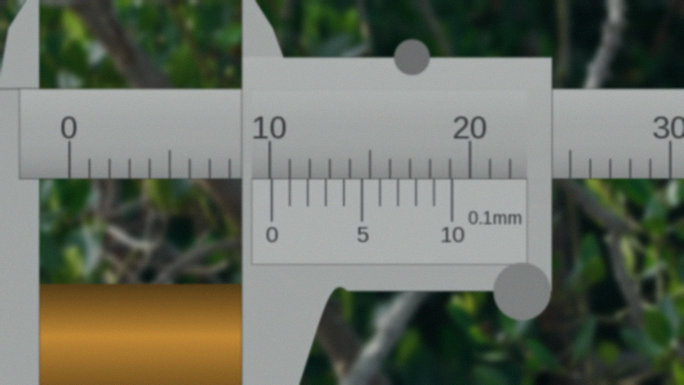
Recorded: 10.1,mm
